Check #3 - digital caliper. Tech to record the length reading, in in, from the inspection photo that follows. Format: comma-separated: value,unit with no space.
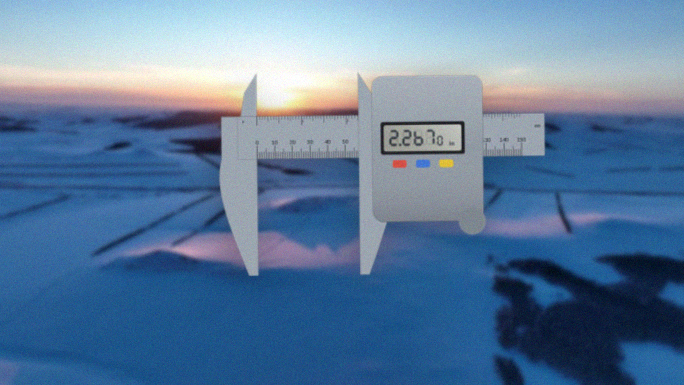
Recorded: 2.2670,in
